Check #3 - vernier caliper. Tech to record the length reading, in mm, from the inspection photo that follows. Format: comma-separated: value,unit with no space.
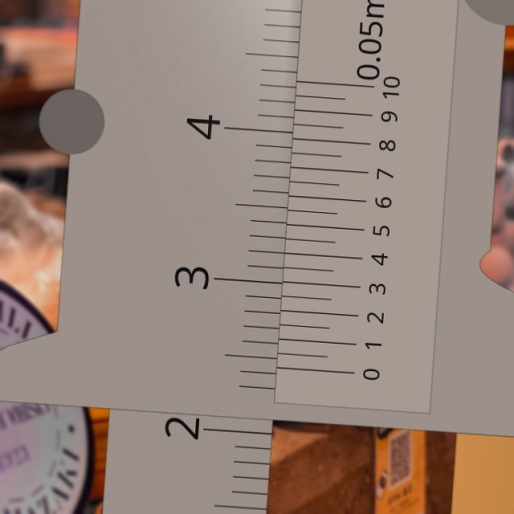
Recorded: 24.4,mm
